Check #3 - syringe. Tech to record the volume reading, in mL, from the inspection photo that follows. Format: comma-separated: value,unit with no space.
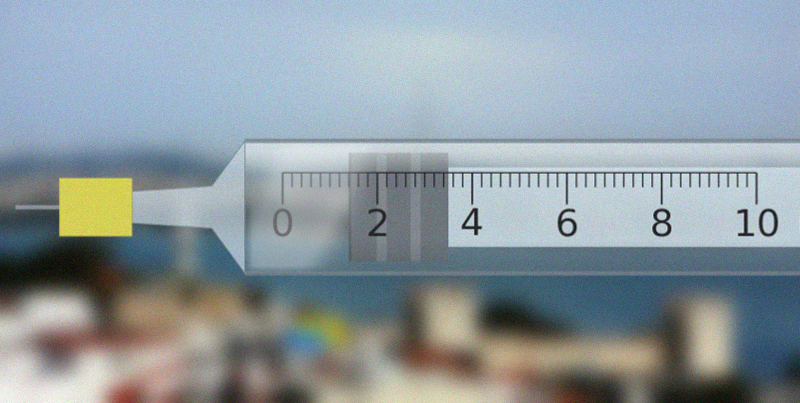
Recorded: 1.4,mL
